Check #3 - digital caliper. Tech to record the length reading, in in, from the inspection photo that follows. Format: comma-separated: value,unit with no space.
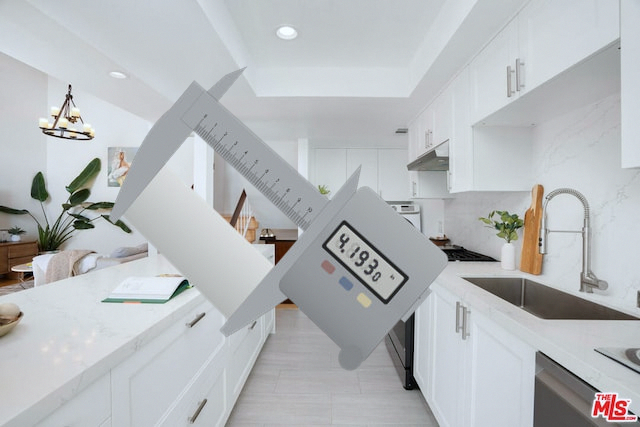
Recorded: 4.1930,in
